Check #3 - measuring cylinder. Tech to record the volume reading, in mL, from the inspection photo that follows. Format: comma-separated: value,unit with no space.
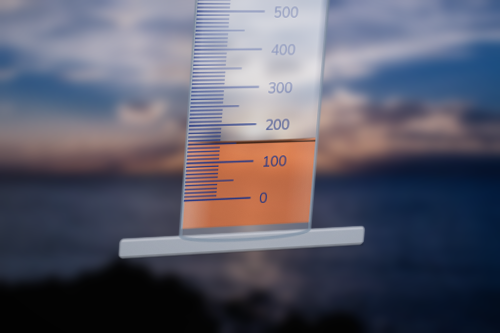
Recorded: 150,mL
